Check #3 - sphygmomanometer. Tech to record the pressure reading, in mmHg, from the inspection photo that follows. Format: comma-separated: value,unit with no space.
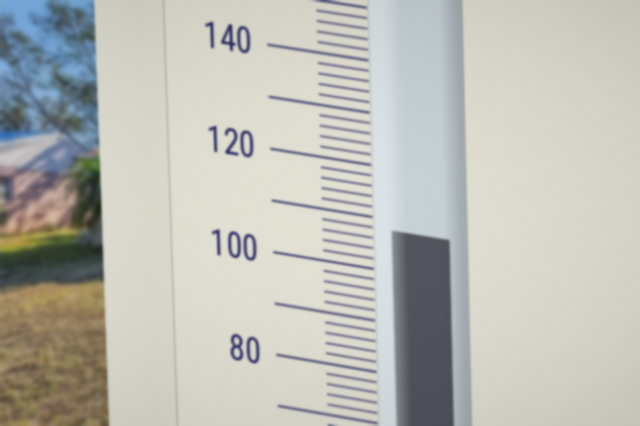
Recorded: 108,mmHg
